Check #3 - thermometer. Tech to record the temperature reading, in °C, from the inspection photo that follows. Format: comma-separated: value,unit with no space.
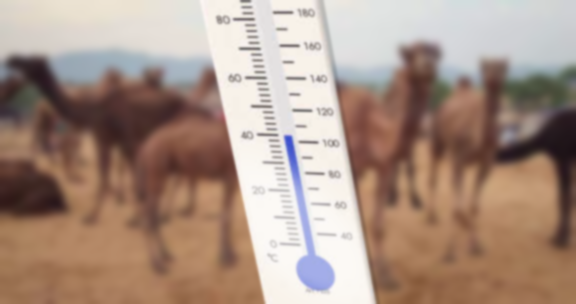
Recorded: 40,°C
